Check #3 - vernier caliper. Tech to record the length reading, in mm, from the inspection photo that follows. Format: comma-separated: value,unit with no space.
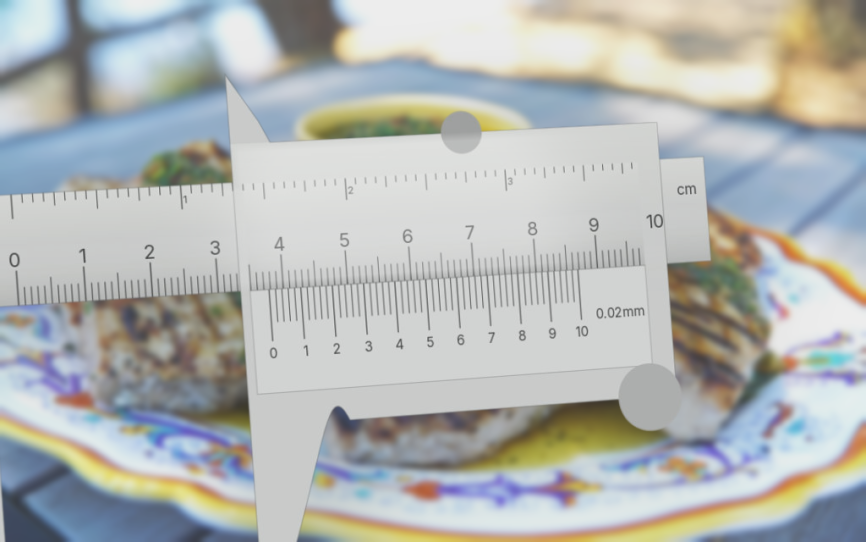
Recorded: 37.8,mm
